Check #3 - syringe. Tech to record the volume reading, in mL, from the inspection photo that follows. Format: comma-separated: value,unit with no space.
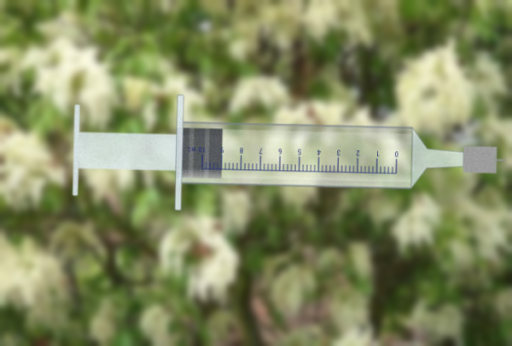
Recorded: 9,mL
